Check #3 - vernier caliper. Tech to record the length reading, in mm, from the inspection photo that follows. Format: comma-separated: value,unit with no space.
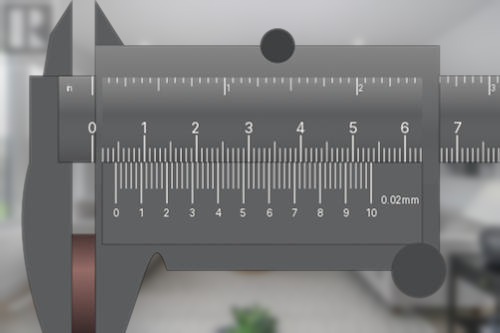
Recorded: 4.5,mm
